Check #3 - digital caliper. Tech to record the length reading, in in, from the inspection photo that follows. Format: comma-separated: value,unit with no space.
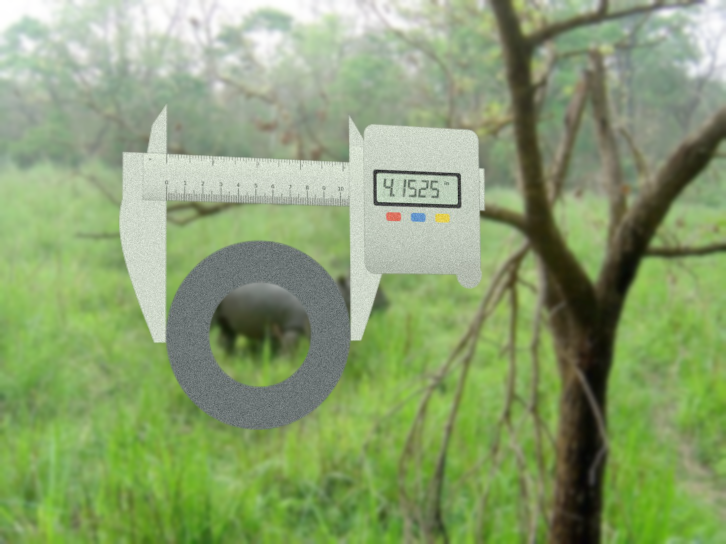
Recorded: 4.1525,in
